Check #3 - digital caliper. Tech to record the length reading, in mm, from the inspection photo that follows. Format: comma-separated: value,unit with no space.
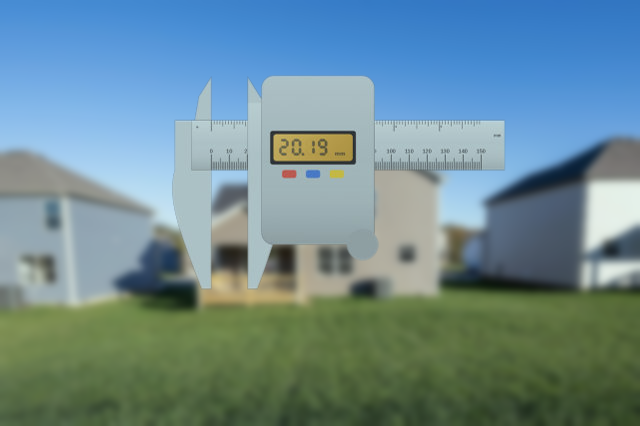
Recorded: 20.19,mm
